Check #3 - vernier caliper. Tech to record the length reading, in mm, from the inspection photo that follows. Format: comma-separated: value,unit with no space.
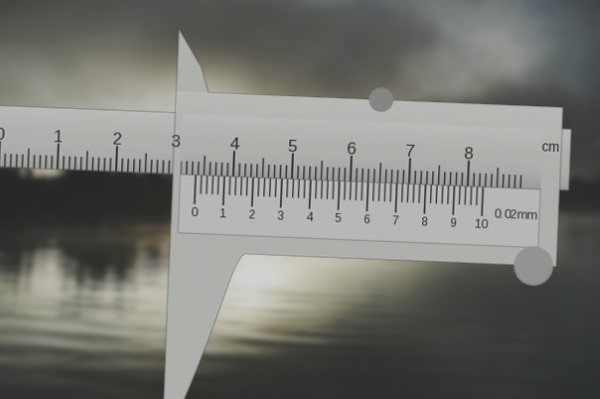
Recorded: 33.6,mm
